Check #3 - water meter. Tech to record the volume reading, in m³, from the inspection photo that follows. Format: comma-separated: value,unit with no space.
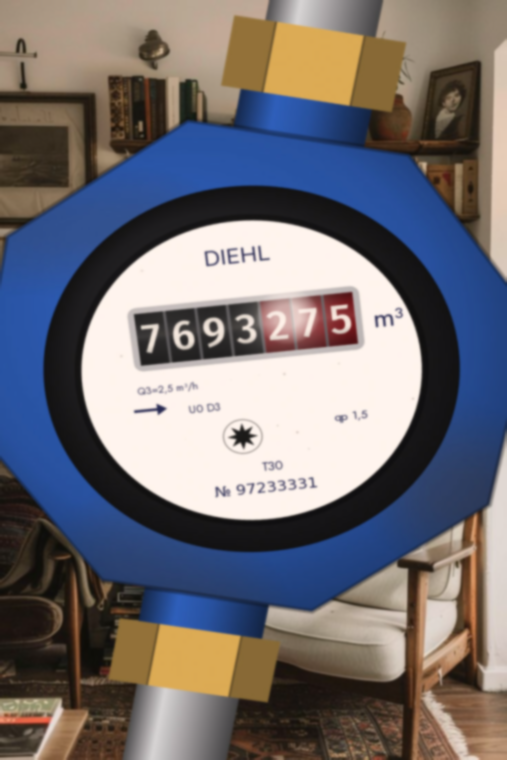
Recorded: 7693.275,m³
